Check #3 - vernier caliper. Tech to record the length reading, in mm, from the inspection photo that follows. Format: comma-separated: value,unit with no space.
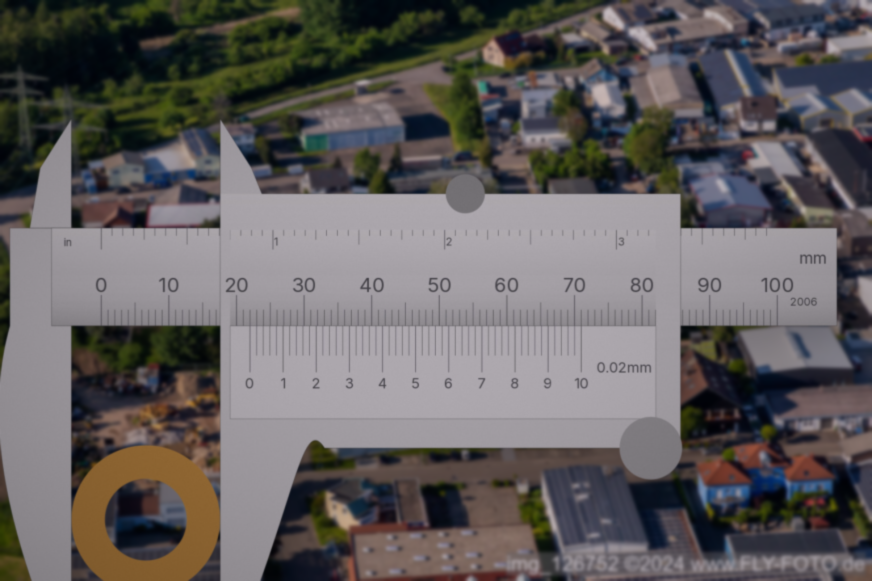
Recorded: 22.0,mm
